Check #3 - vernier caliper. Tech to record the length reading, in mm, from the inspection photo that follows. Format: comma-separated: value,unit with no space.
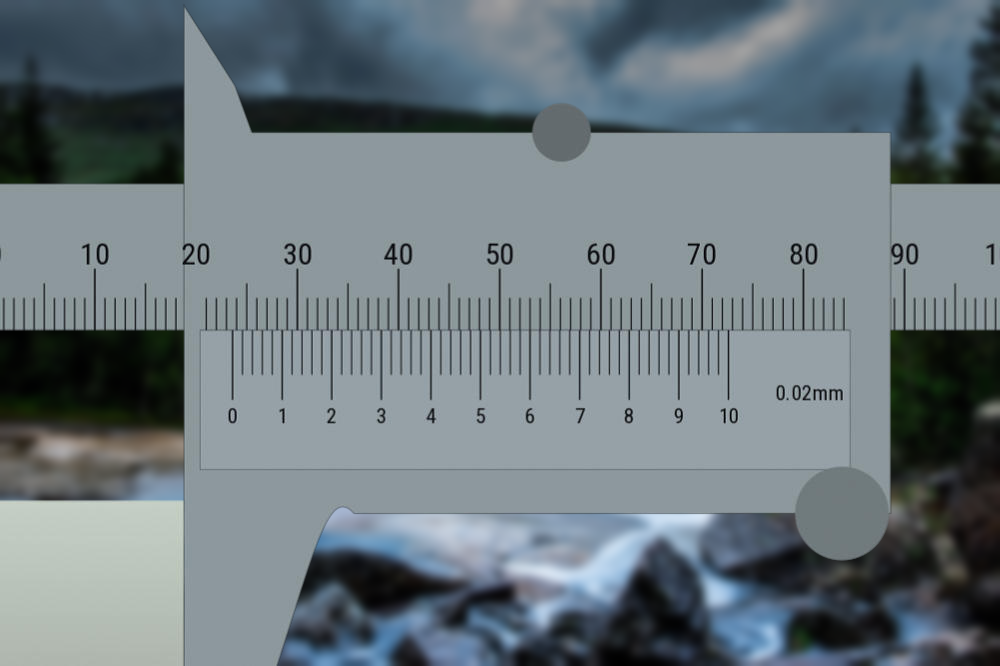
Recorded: 23.6,mm
